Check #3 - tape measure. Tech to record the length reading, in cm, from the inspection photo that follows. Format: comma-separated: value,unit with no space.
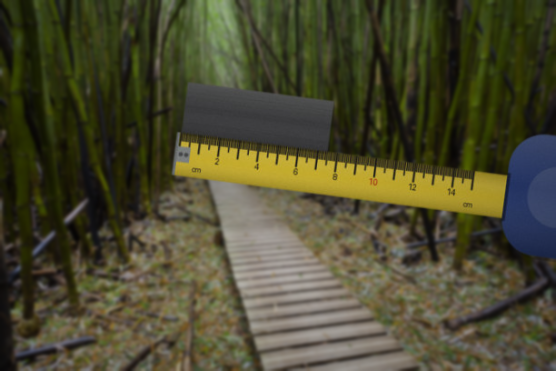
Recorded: 7.5,cm
